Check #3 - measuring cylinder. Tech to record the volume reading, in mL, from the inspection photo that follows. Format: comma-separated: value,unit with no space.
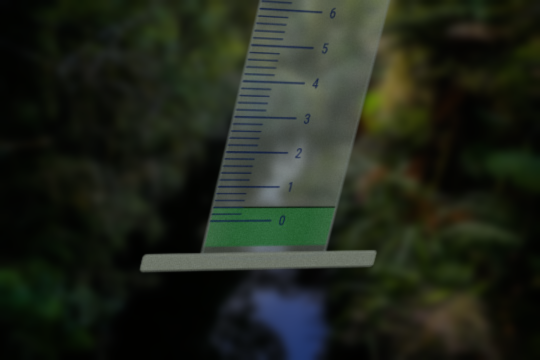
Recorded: 0.4,mL
